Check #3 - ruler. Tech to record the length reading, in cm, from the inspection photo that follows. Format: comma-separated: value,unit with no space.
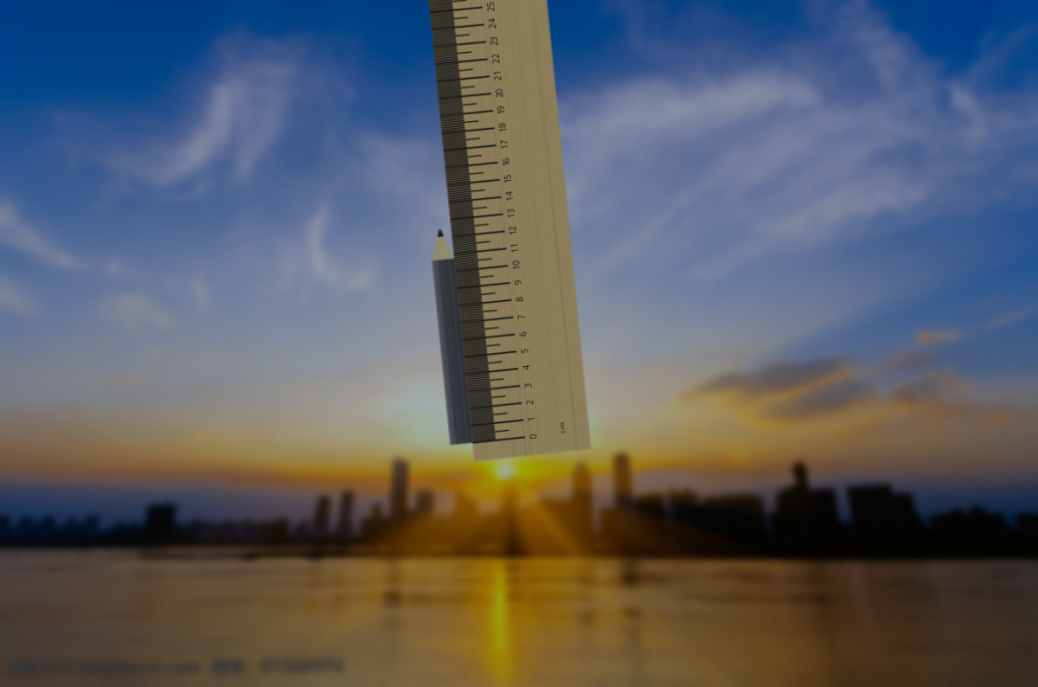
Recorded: 12.5,cm
